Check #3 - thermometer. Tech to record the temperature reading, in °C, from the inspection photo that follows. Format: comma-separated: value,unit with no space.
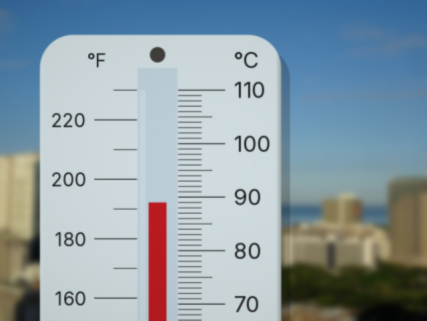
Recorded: 89,°C
